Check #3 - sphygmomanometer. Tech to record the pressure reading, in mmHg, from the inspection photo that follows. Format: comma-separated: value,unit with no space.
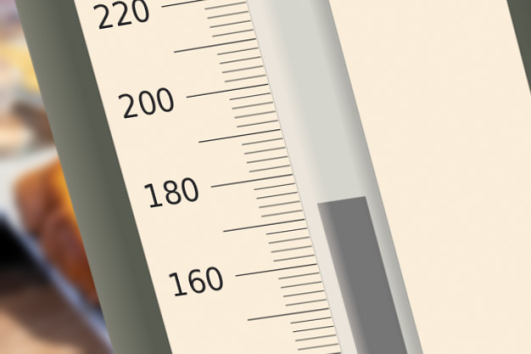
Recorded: 173,mmHg
